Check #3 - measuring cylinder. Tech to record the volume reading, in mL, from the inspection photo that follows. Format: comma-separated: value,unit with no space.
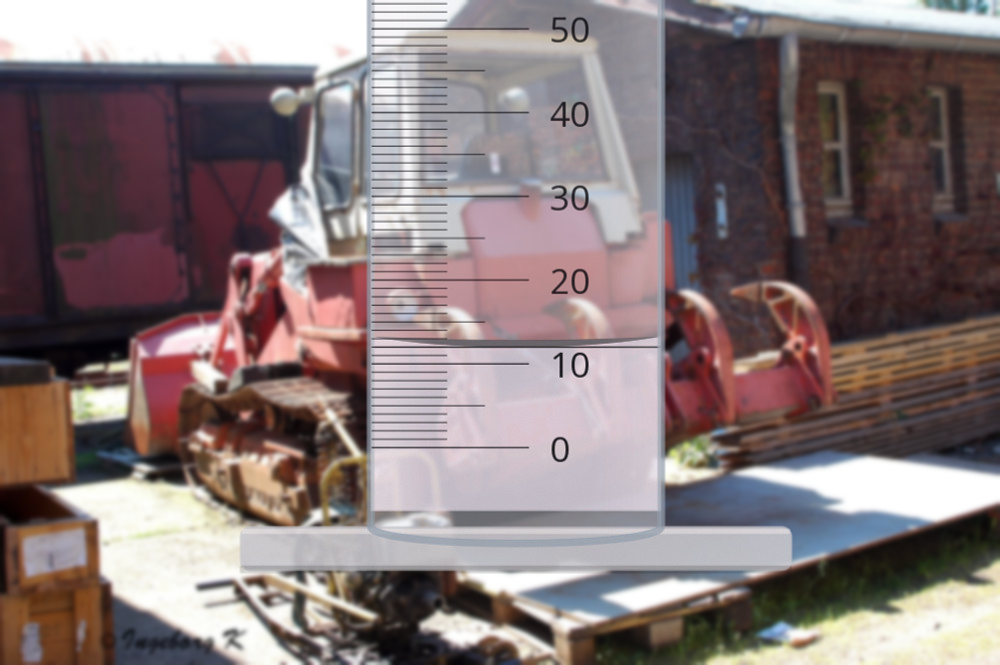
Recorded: 12,mL
